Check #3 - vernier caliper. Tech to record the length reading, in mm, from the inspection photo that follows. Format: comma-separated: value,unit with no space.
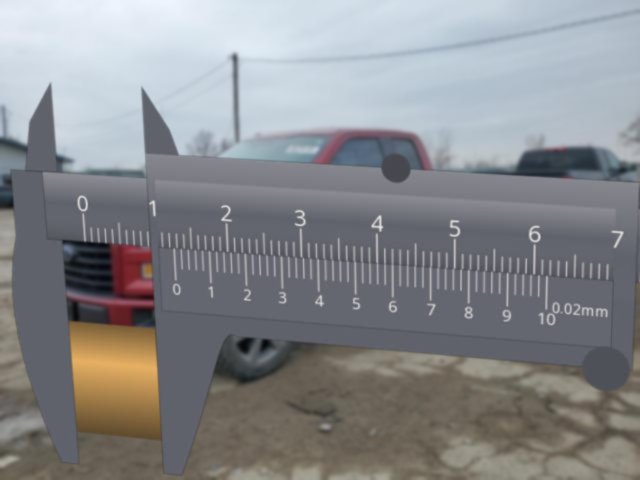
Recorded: 12.6,mm
